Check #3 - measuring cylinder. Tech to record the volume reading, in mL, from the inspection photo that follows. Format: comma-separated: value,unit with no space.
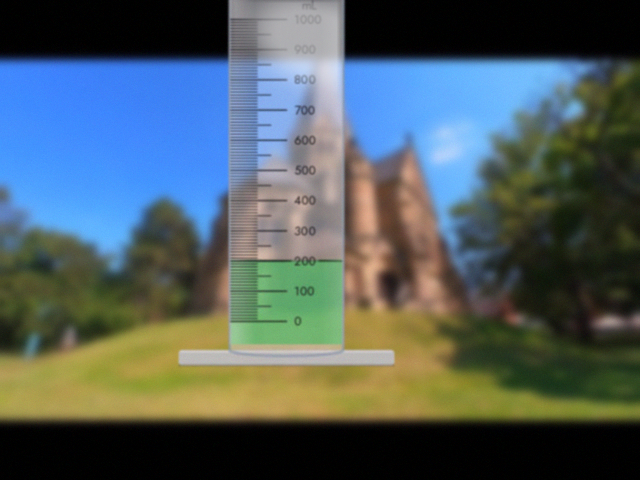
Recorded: 200,mL
